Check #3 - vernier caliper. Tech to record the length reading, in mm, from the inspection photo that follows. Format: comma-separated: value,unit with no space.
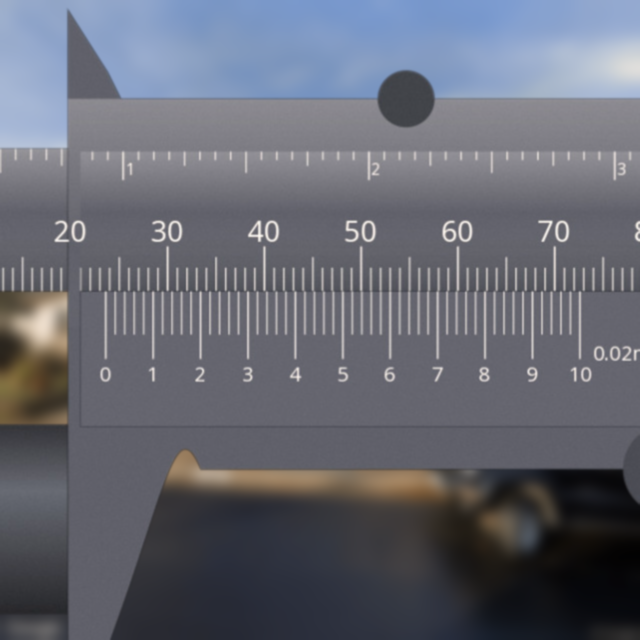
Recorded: 23.6,mm
